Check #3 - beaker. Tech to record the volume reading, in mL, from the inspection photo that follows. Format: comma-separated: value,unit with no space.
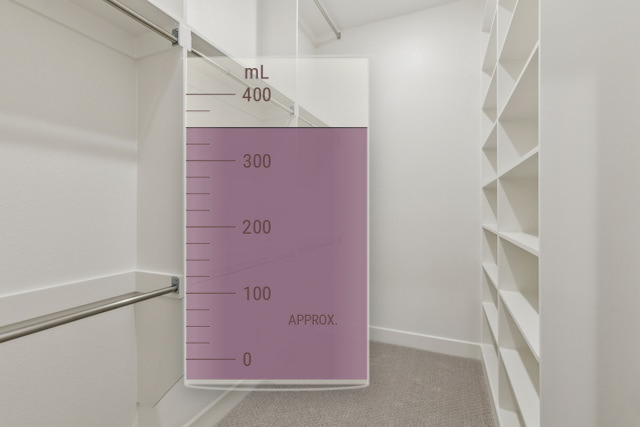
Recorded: 350,mL
